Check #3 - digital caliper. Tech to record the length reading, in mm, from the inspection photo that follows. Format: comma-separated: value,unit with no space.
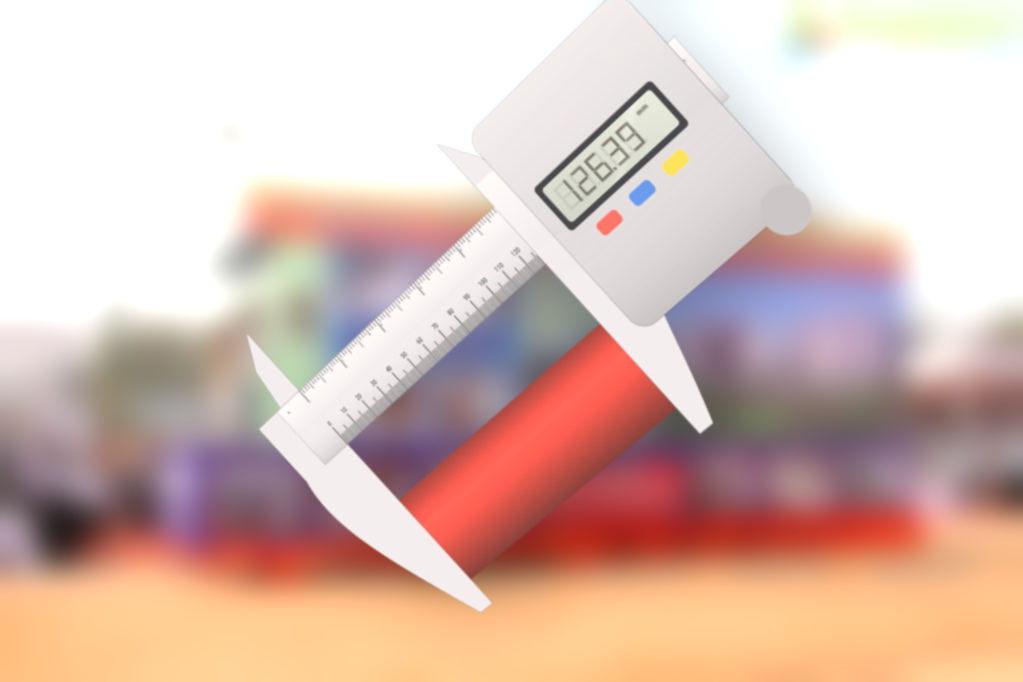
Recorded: 126.39,mm
